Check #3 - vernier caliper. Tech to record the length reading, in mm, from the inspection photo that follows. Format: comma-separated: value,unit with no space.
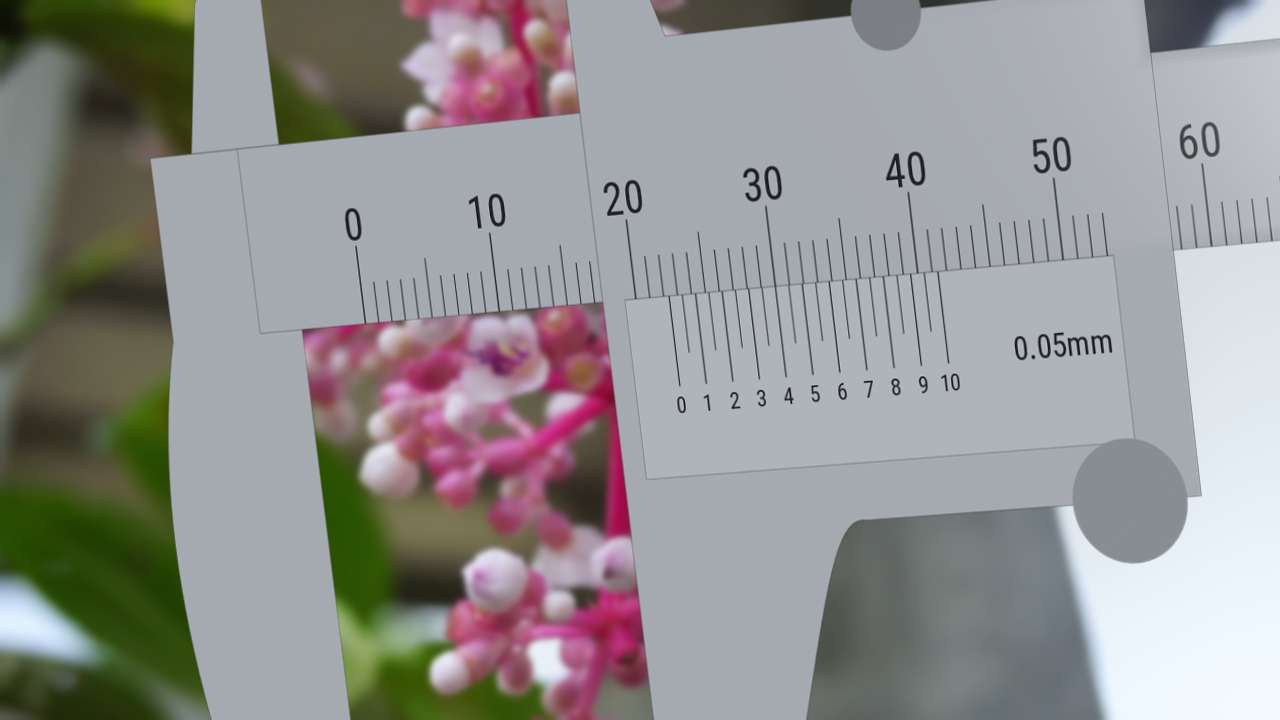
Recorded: 22.4,mm
